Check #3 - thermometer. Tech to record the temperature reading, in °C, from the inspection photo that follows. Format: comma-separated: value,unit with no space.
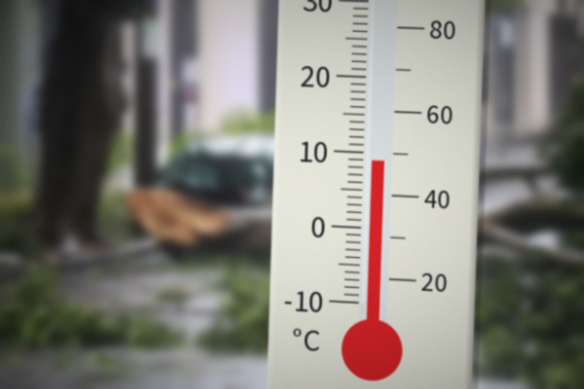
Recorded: 9,°C
